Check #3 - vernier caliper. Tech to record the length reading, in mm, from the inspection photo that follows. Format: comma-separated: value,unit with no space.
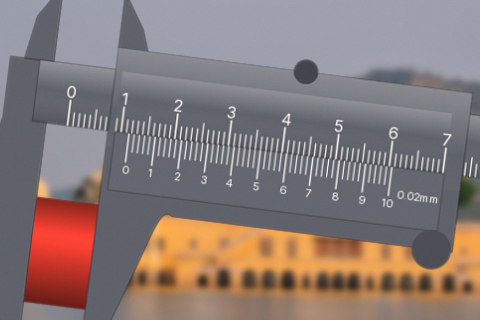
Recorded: 11.5,mm
